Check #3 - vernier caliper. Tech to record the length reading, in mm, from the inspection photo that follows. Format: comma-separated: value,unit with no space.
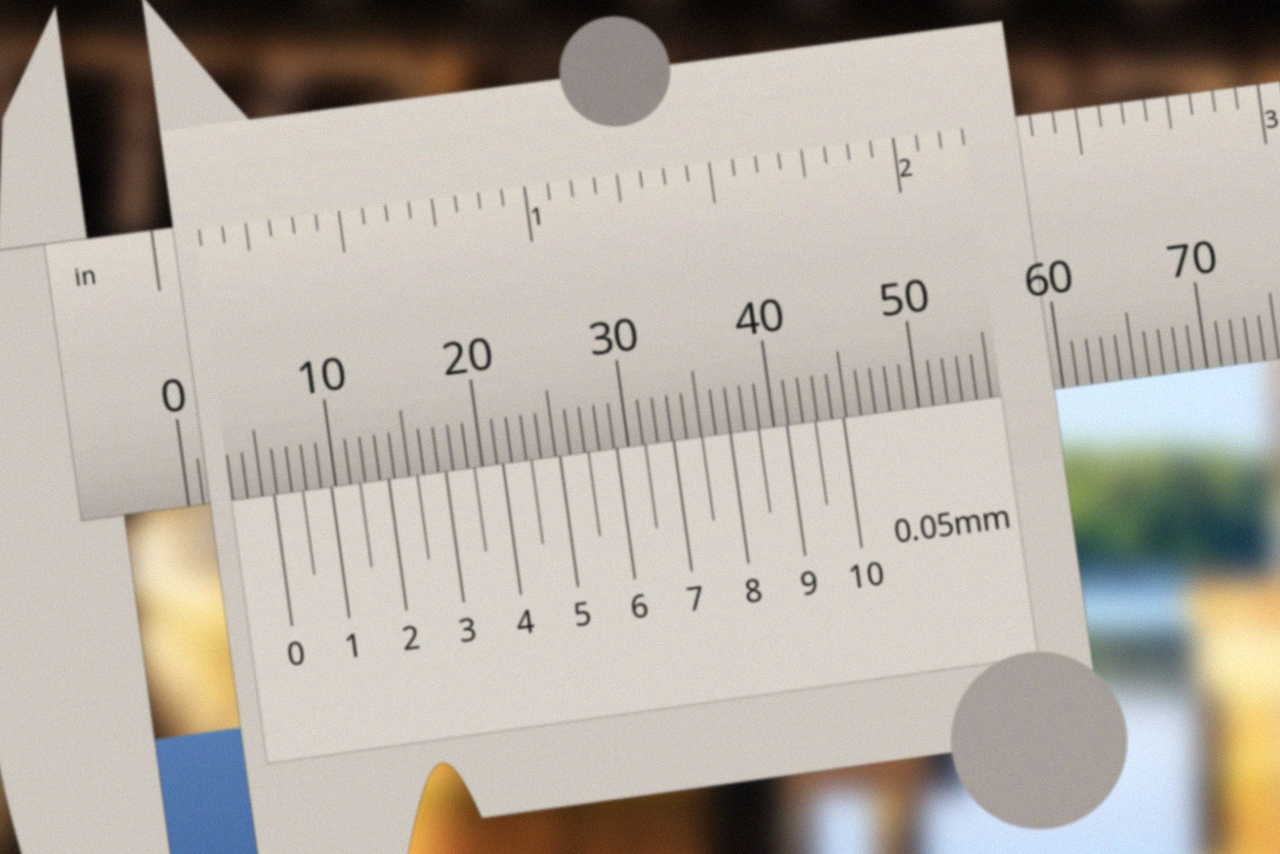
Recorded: 5.8,mm
